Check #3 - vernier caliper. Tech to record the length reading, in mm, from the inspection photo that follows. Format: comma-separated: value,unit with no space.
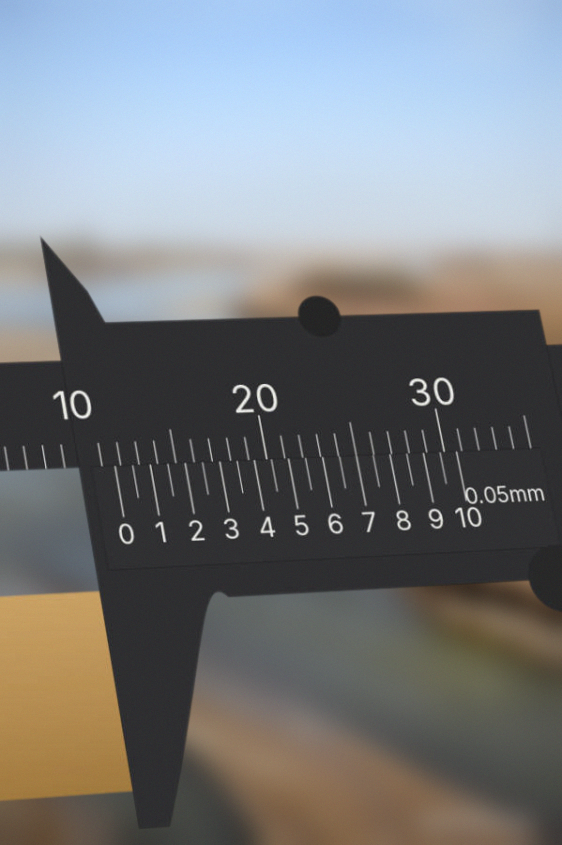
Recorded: 11.7,mm
